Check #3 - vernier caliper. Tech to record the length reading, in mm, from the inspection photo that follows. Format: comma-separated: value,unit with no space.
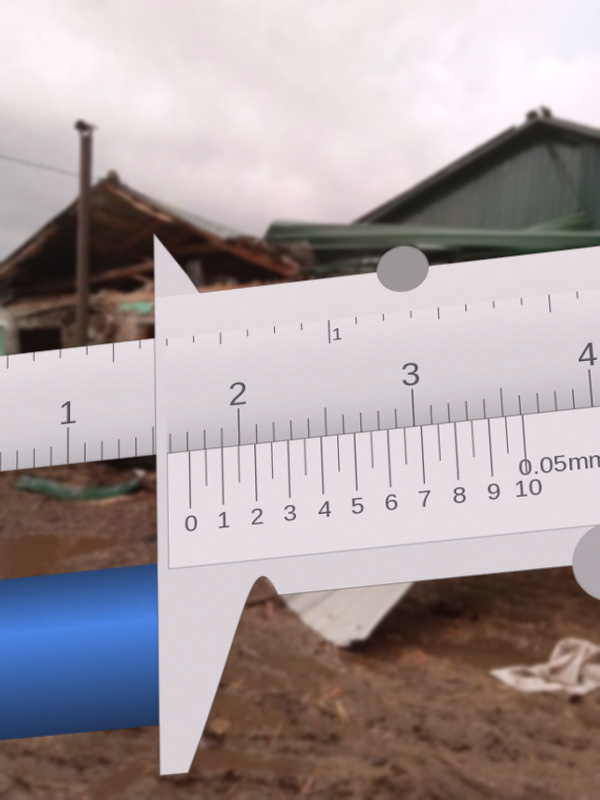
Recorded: 17.1,mm
